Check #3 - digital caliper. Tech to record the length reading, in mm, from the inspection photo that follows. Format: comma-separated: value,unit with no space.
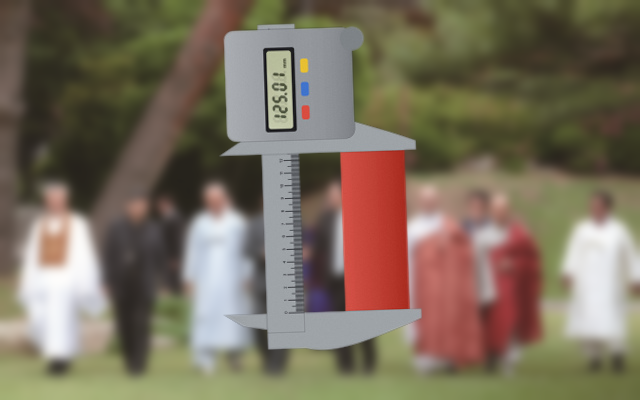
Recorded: 125.01,mm
